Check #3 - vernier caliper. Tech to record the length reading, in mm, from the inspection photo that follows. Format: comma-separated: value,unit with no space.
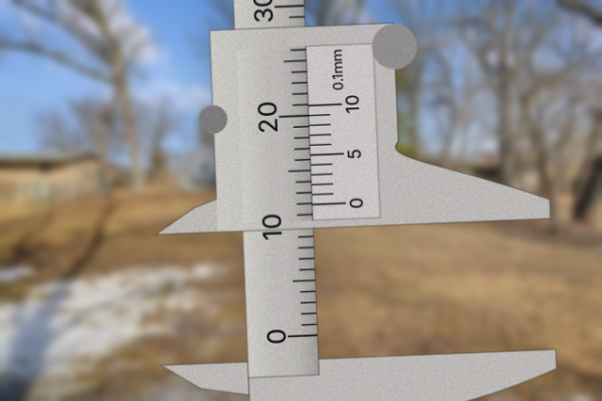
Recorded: 11.9,mm
